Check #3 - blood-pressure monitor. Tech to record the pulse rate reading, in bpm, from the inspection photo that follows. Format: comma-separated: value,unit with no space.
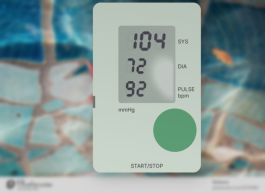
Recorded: 92,bpm
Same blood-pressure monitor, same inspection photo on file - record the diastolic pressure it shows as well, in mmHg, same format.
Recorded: 72,mmHg
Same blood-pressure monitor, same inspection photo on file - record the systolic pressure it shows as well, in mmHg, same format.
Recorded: 104,mmHg
